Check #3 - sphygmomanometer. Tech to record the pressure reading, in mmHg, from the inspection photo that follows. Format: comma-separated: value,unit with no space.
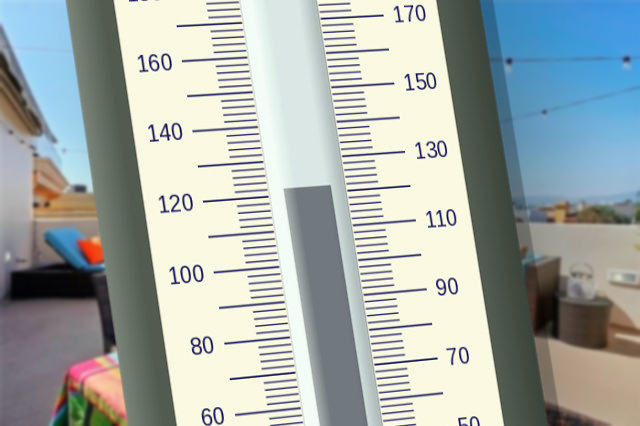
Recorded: 122,mmHg
